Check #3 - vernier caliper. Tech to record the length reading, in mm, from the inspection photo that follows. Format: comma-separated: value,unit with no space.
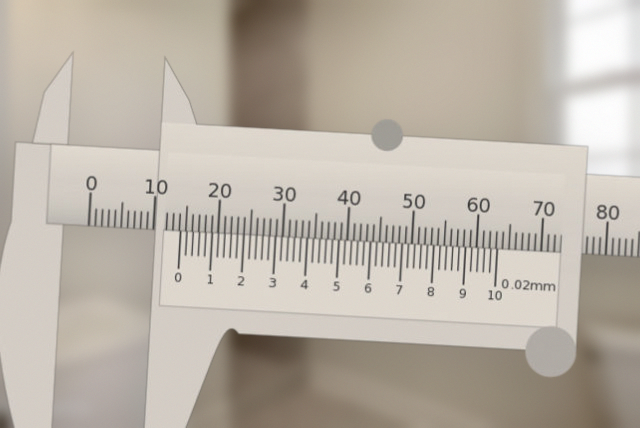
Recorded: 14.2,mm
